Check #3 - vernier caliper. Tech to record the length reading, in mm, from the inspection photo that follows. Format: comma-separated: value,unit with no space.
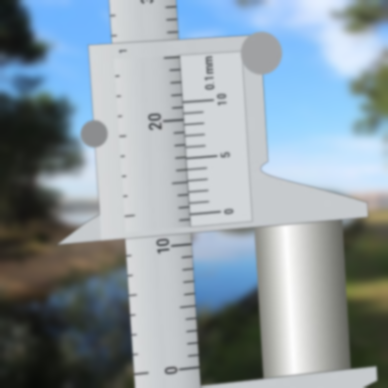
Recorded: 12.4,mm
